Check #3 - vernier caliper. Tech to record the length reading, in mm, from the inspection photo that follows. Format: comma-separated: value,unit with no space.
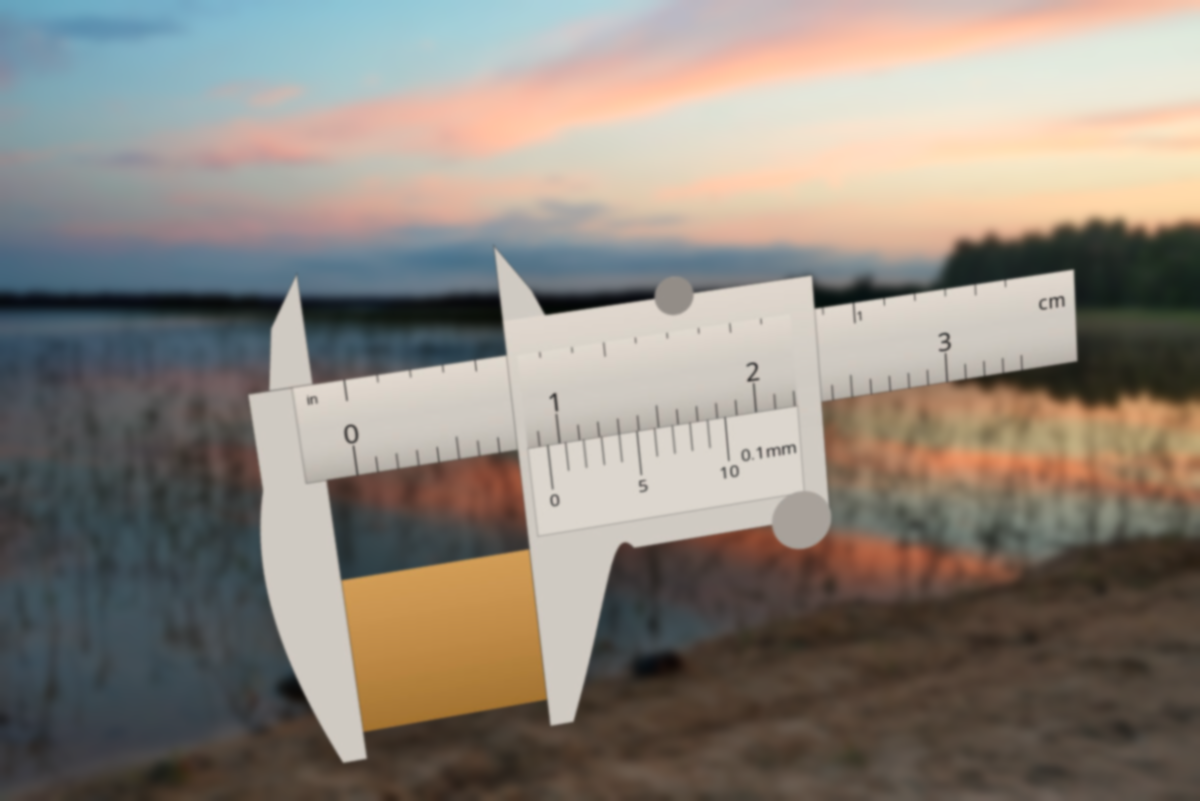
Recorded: 9.4,mm
